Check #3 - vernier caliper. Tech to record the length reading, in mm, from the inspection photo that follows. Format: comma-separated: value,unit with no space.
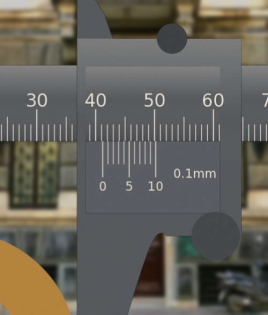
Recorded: 41.2,mm
